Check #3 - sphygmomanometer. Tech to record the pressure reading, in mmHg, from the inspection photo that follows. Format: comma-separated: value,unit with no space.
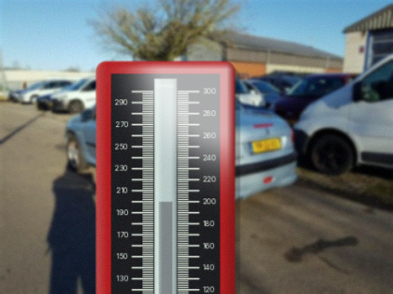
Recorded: 200,mmHg
